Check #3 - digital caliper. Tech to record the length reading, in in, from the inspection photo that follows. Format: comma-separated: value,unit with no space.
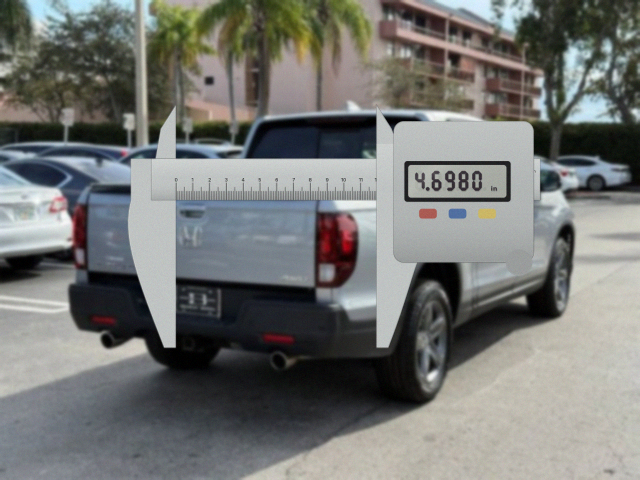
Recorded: 4.6980,in
